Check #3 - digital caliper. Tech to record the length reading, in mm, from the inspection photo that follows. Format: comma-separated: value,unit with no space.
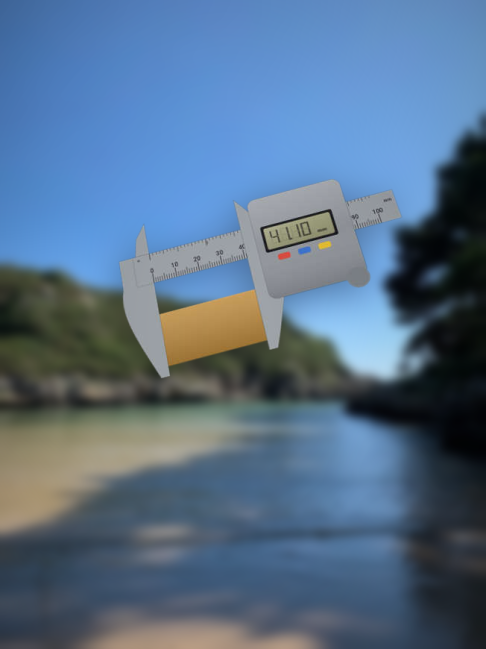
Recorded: 41.10,mm
